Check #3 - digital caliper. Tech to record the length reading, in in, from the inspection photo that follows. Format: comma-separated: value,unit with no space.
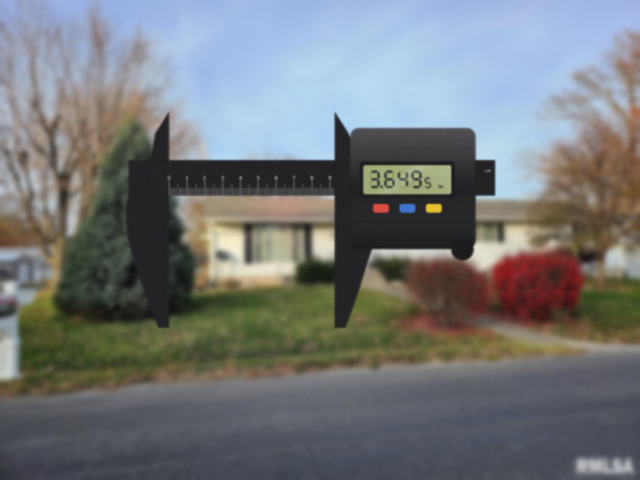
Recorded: 3.6495,in
